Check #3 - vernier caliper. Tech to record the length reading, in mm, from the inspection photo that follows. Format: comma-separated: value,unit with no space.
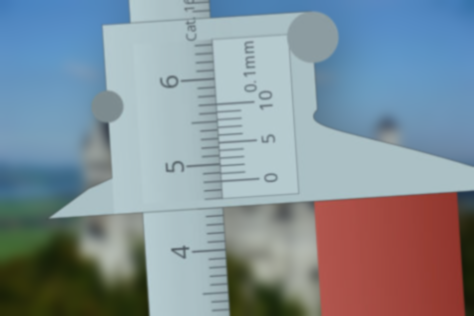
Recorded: 48.0,mm
